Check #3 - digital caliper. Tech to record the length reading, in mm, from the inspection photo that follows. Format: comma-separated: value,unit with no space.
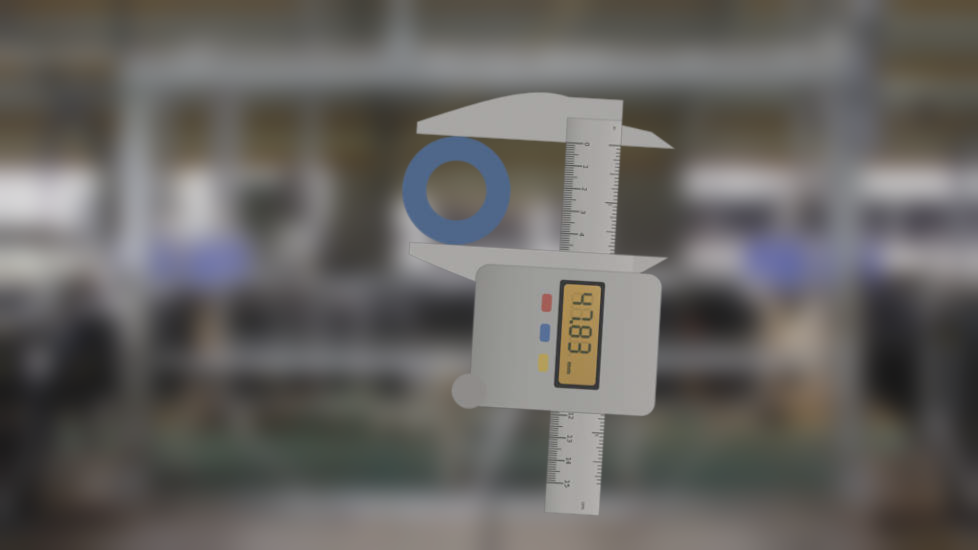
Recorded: 47.83,mm
